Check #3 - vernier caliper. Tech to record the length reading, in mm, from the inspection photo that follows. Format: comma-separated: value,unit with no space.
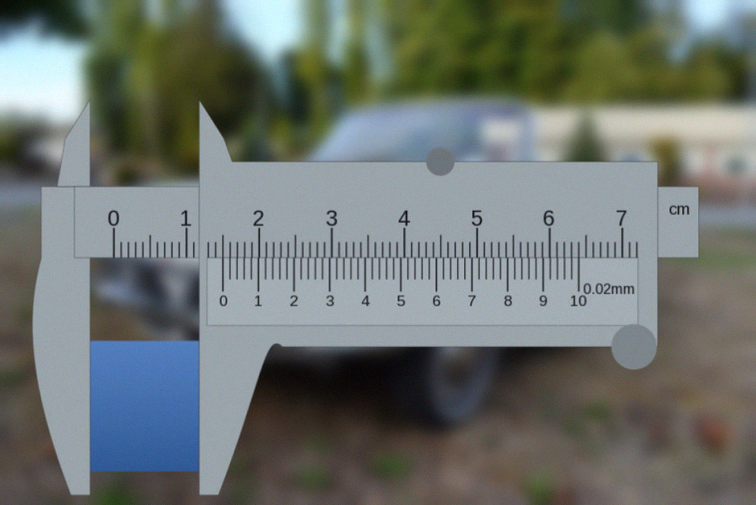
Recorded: 15.0,mm
